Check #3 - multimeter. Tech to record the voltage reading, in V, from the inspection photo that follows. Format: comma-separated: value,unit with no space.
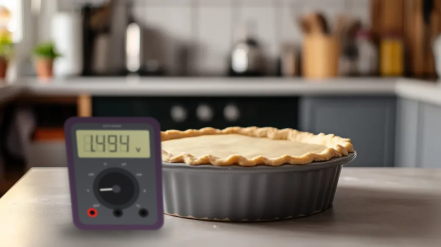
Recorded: 1.494,V
